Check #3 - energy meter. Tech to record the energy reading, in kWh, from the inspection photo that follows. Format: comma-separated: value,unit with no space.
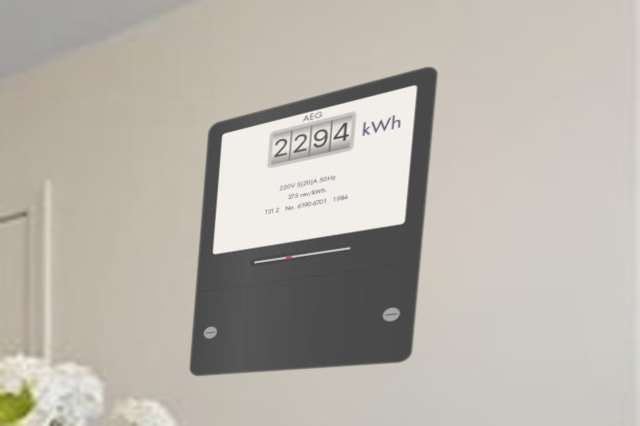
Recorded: 2294,kWh
